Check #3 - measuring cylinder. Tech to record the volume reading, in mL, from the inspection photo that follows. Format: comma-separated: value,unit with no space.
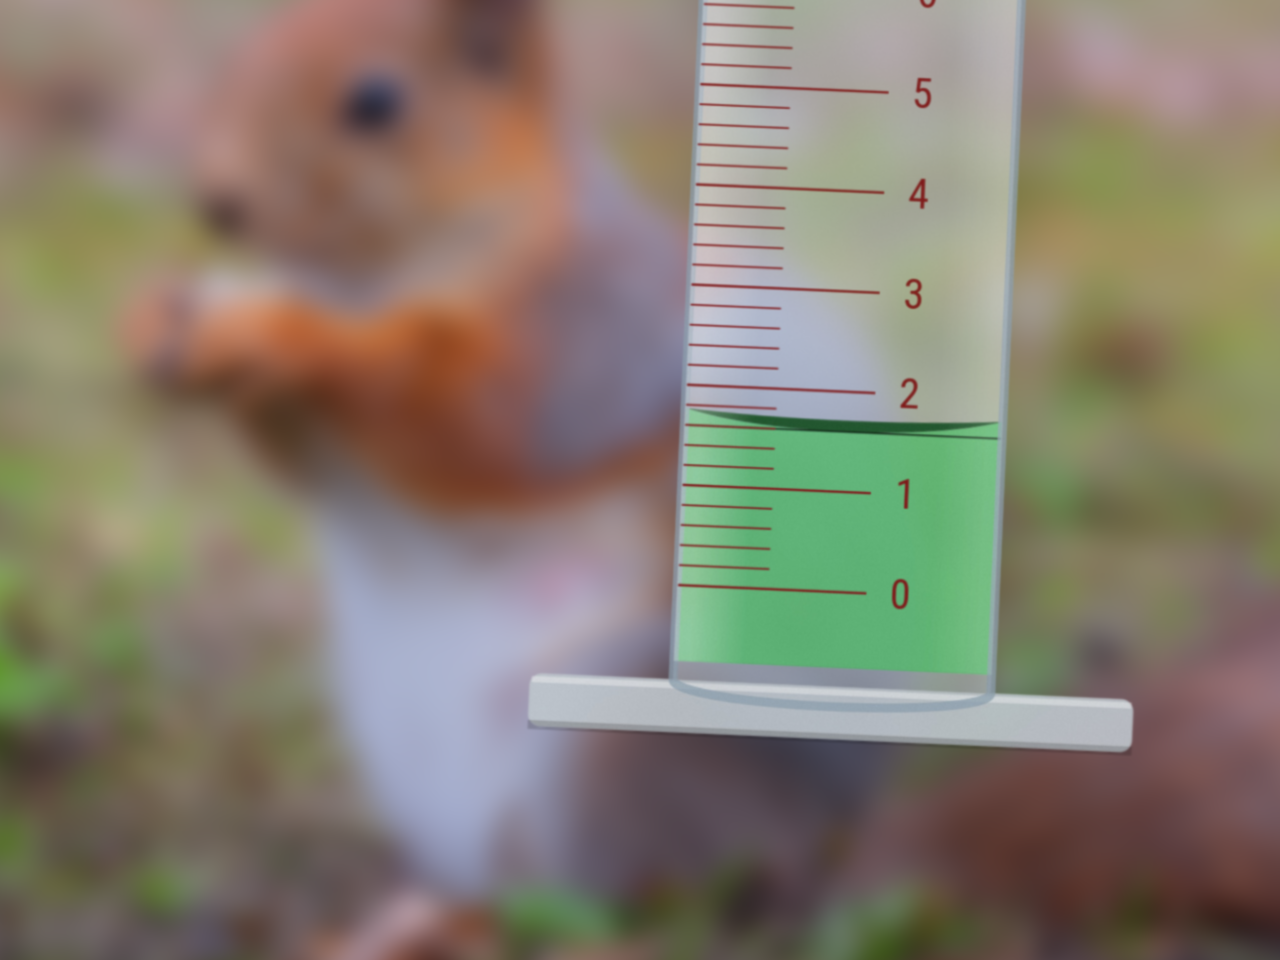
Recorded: 1.6,mL
